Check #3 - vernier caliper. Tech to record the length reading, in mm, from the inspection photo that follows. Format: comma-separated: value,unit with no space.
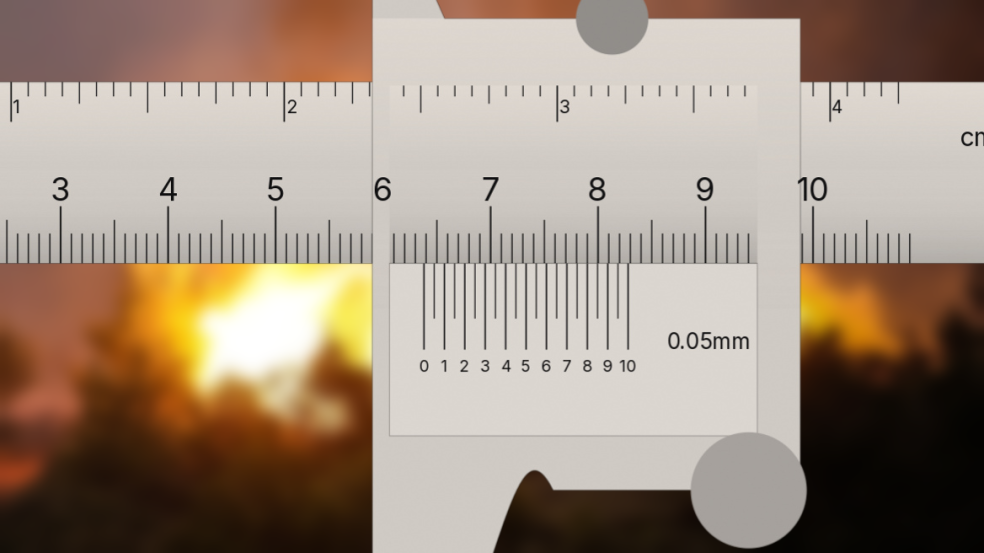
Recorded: 63.8,mm
